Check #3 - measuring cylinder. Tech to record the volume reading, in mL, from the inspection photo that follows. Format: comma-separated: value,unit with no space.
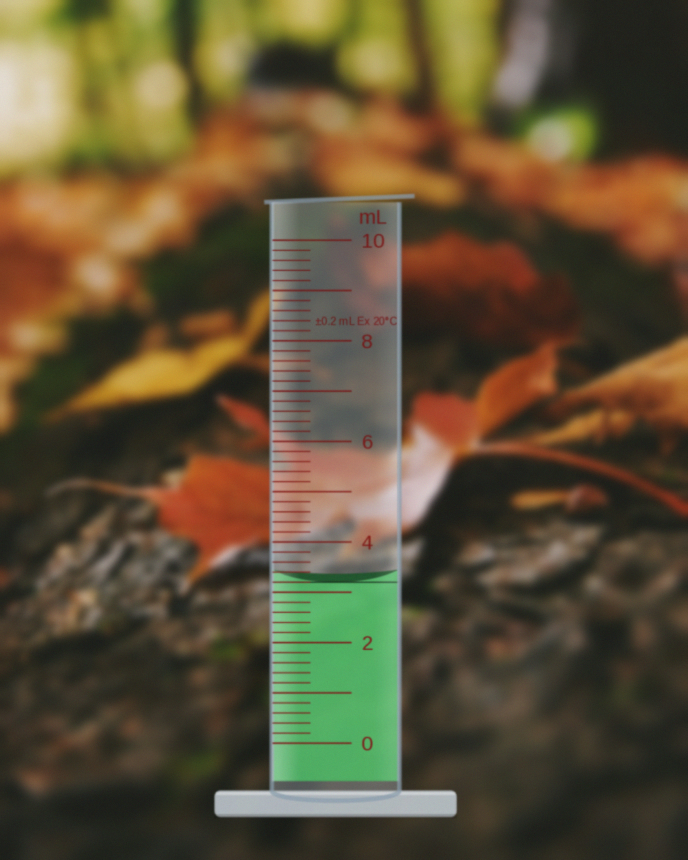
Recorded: 3.2,mL
